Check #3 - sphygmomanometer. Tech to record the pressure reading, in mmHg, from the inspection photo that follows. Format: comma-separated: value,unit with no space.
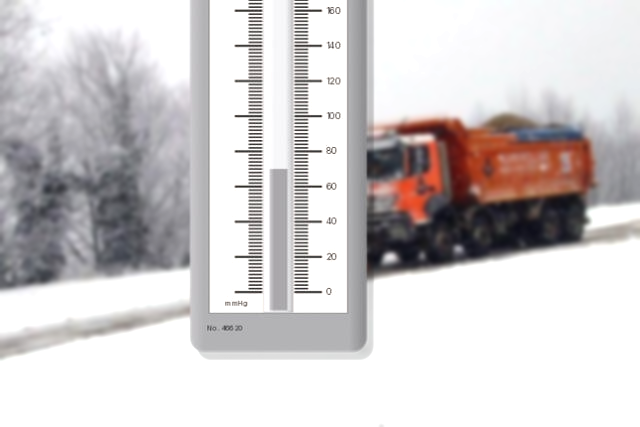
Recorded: 70,mmHg
